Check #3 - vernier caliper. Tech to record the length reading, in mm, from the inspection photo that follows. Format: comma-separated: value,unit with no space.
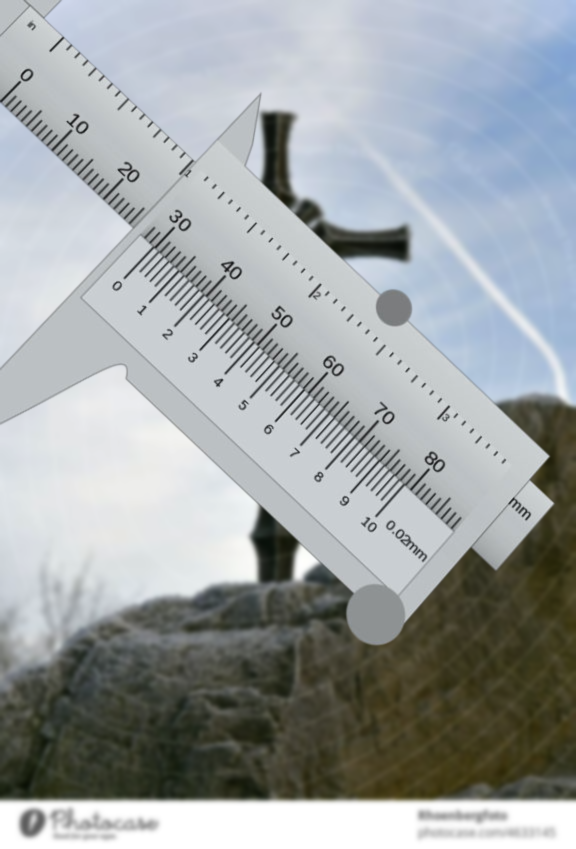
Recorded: 29.8,mm
